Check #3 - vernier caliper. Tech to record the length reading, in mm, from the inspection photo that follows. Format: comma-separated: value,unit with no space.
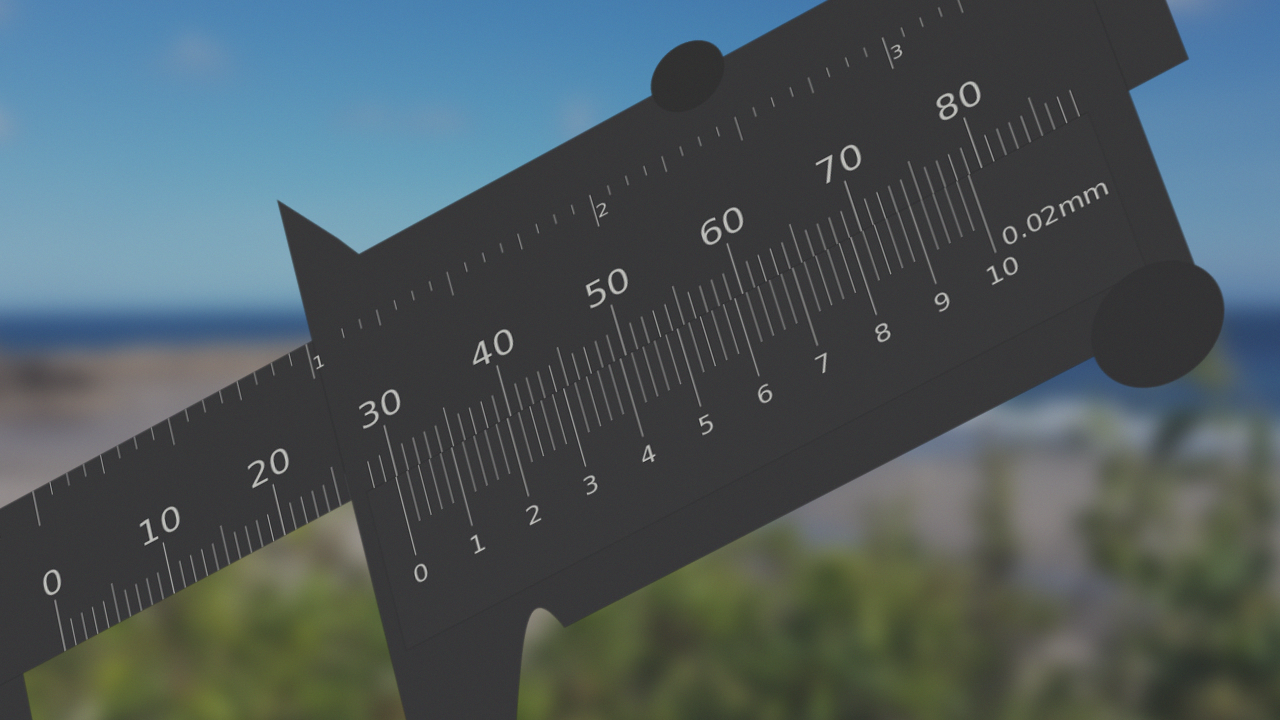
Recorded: 29.9,mm
